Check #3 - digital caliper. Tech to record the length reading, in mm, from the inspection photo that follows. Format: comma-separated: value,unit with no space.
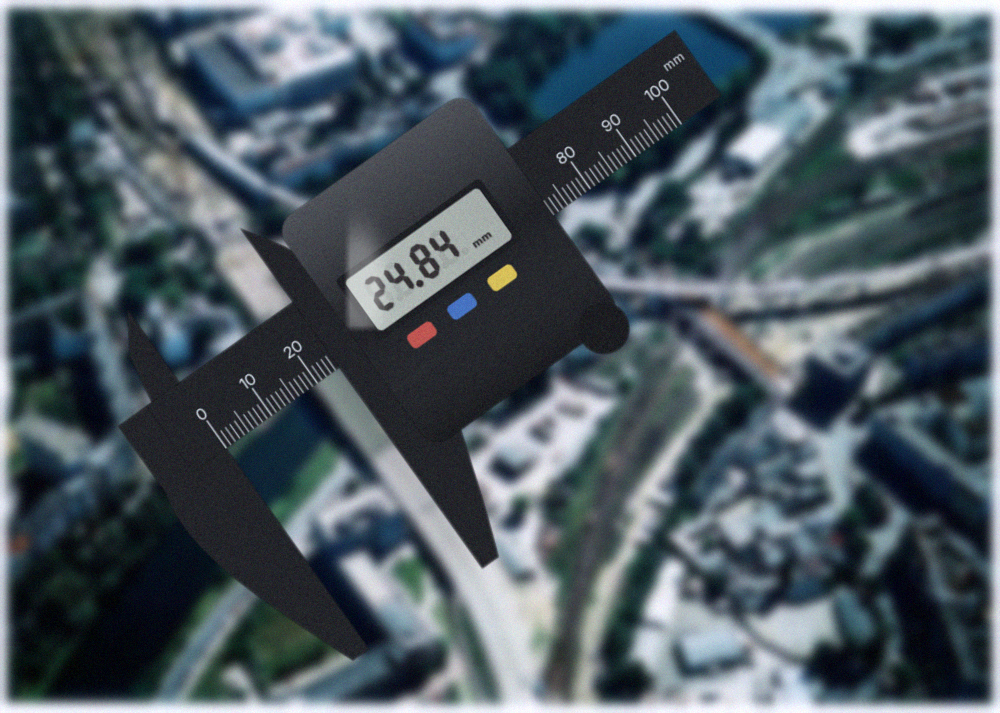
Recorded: 24.84,mm
